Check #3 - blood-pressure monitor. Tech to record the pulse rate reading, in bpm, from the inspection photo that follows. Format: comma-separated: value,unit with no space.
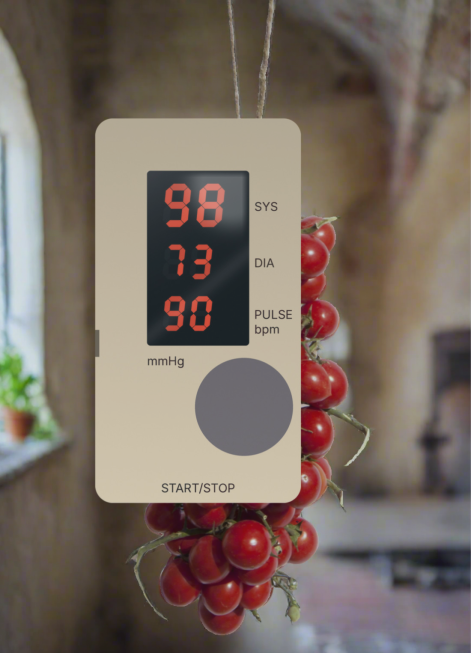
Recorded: 90,bpm
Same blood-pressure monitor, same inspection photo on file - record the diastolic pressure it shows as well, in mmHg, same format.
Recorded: 73,mmHg
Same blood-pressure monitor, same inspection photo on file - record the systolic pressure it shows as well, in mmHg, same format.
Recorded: 98,mmHg
